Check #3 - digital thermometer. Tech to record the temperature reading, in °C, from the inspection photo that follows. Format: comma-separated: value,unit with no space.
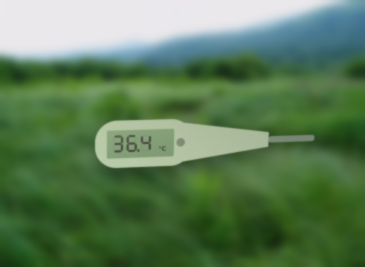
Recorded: 36.4,°C
